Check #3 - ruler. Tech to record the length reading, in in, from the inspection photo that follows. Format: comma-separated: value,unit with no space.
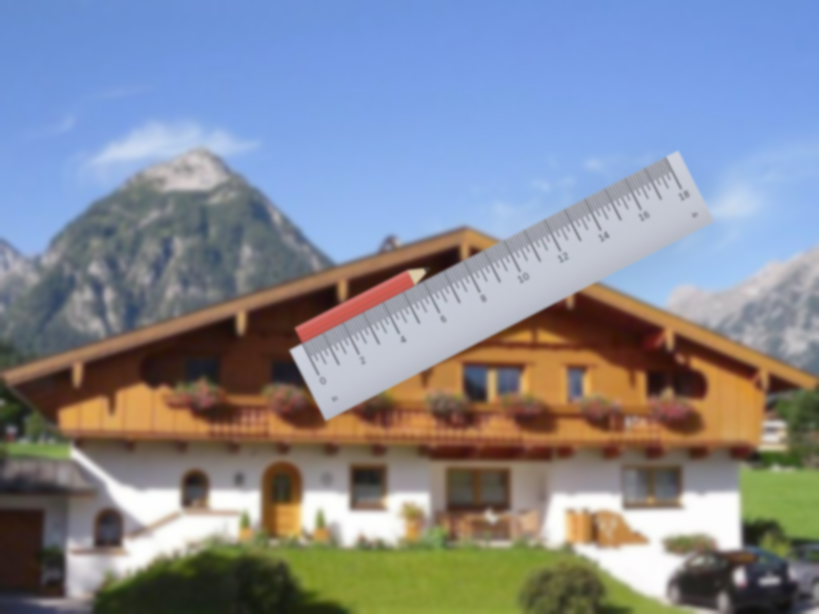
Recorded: 6.5,in
